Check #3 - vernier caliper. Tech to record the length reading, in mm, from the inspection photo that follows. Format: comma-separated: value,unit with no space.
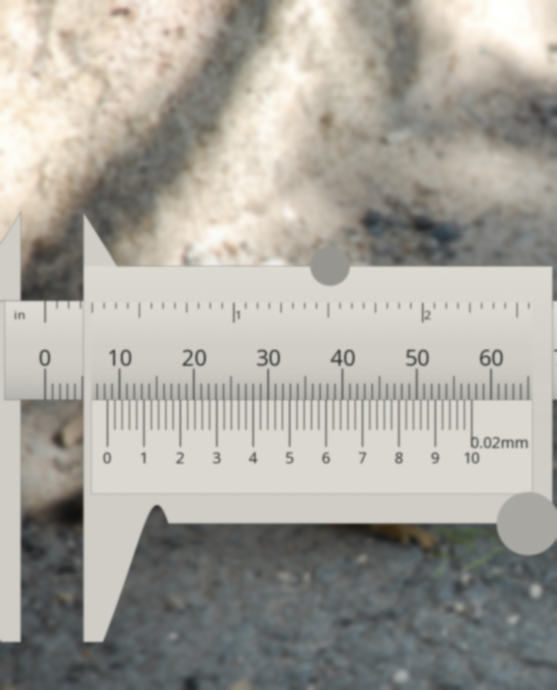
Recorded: 8.4,mm
